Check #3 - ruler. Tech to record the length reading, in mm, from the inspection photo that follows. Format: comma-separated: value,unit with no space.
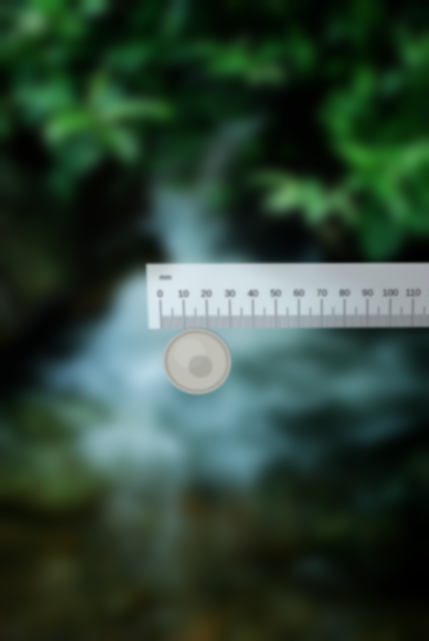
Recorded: 30,mm
